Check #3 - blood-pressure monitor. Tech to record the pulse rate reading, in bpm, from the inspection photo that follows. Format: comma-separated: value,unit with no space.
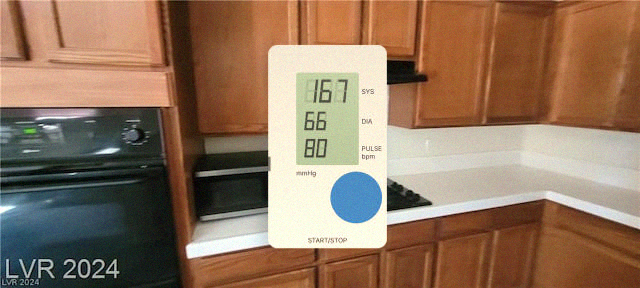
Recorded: 80,bpm
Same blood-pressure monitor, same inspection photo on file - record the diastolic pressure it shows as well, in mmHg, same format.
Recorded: 66,mmHg
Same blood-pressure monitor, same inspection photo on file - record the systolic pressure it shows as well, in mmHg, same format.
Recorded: 167,mmHg
